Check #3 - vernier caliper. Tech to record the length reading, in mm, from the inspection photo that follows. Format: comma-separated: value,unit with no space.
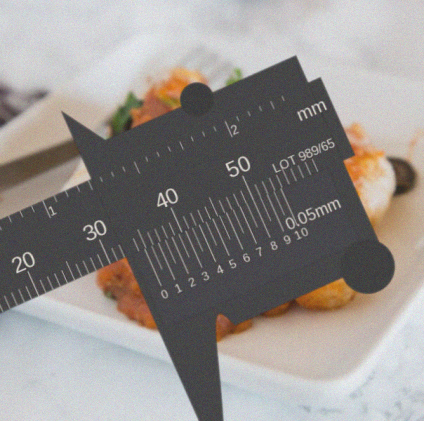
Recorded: 34.8,mm
